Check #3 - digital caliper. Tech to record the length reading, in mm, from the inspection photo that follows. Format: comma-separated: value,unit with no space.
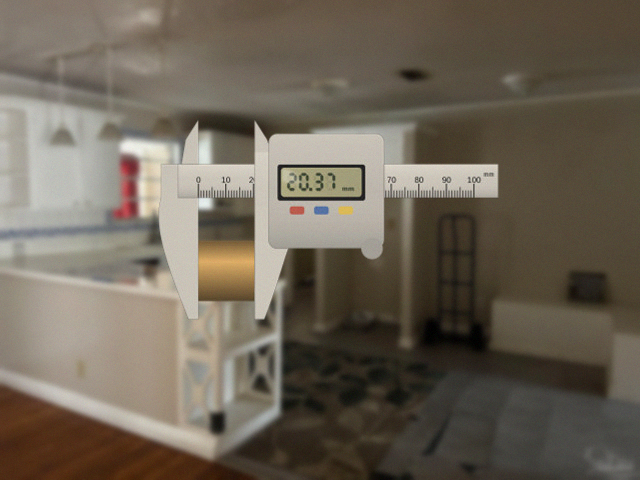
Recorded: 20.37,mm
